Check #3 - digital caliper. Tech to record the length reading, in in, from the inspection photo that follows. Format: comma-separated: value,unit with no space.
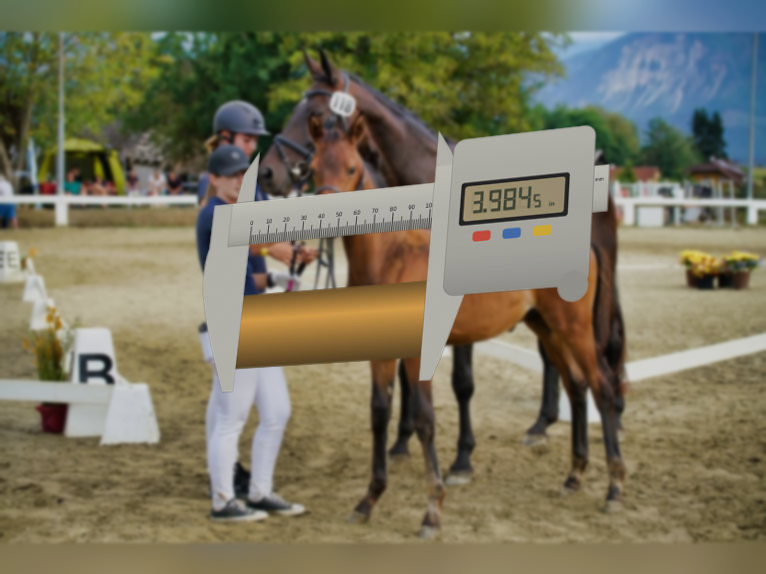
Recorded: 3.9845,in
